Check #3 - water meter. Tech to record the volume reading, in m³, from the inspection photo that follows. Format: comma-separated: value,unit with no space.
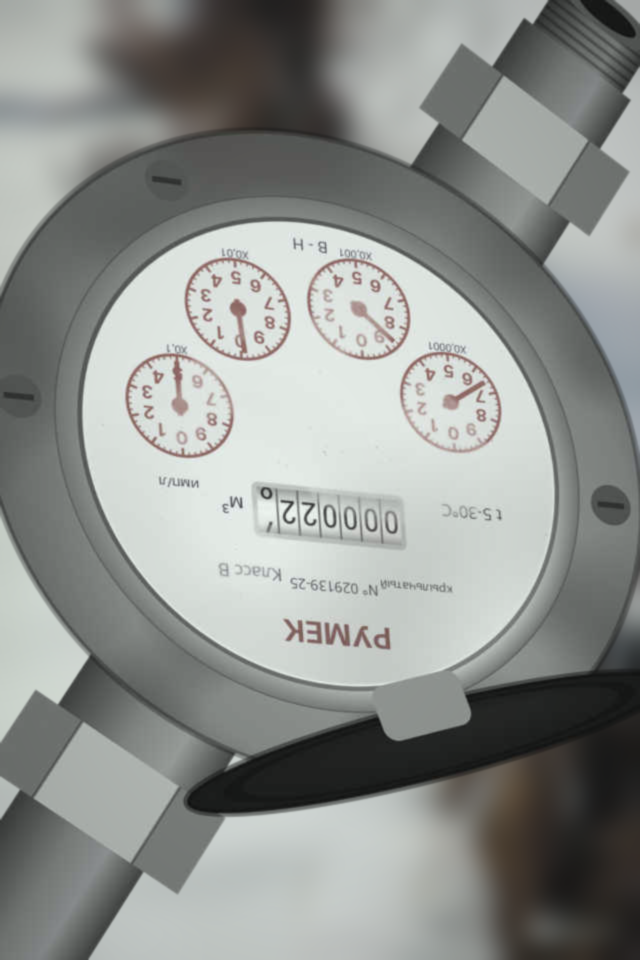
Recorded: 227.4986,m³
